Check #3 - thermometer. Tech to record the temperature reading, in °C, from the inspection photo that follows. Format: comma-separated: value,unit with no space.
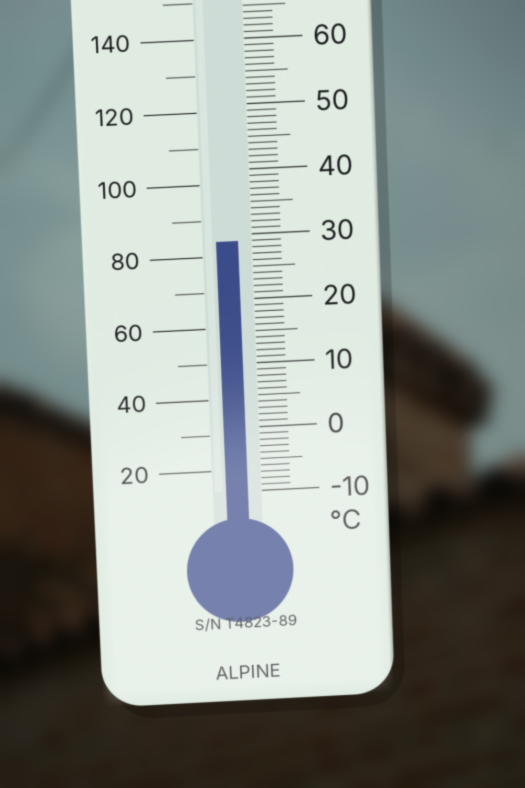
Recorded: 29,°C
